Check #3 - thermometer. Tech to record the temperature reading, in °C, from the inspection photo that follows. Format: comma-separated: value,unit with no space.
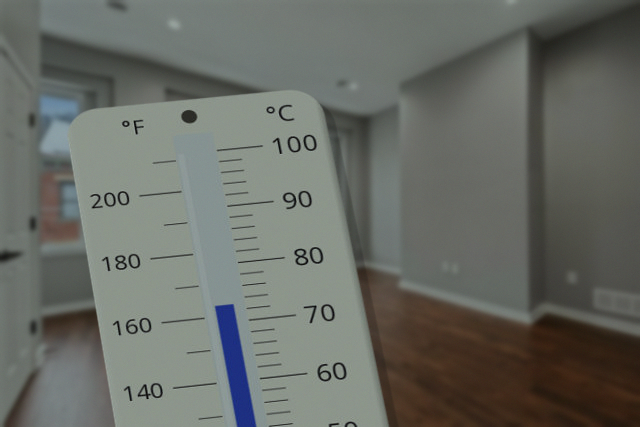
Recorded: 73,°C
